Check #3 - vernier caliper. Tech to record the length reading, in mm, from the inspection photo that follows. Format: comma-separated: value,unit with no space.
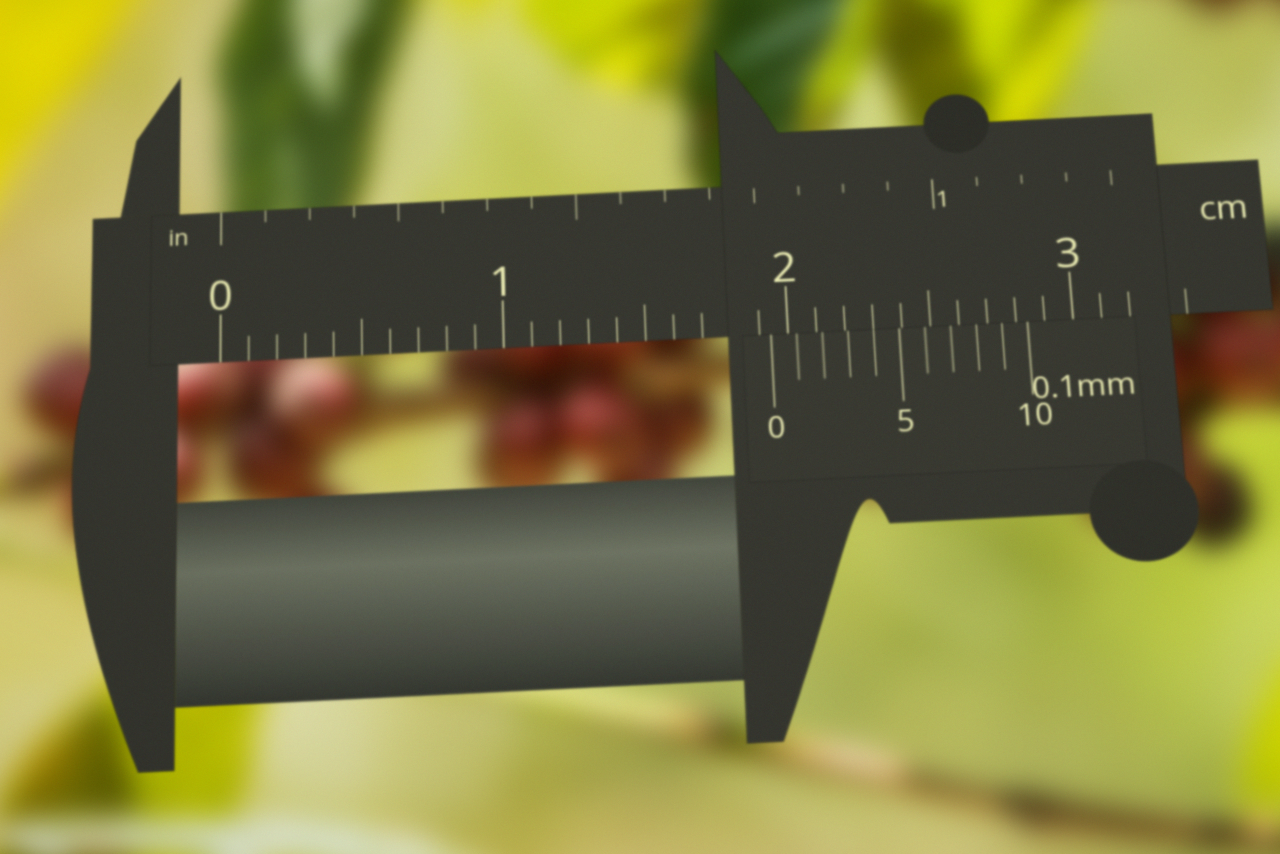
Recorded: 19.4,mm
